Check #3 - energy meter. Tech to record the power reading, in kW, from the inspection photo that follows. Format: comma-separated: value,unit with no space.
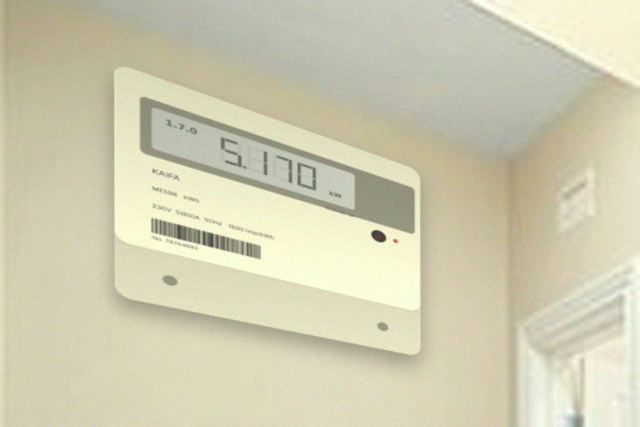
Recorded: 5.170,kW
